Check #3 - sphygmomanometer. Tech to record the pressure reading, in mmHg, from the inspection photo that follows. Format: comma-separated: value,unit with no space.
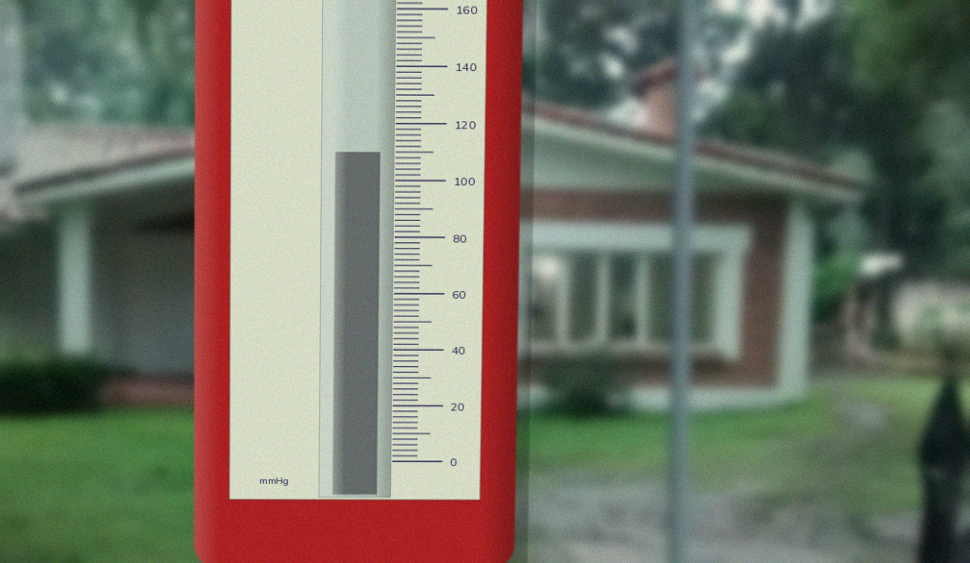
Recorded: 110,mmHg
